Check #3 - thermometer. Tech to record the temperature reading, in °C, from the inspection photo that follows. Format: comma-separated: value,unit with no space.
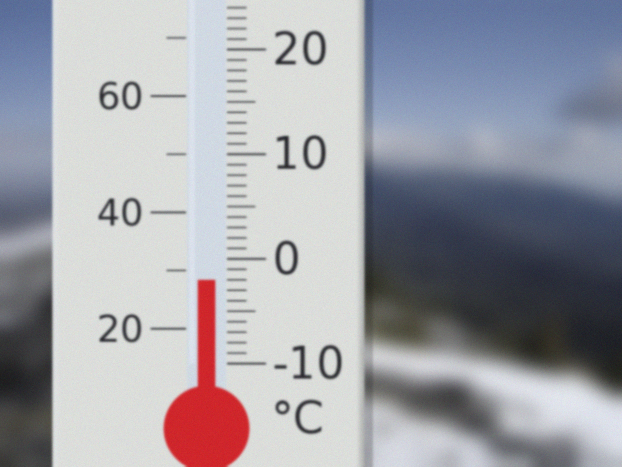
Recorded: -2,°C
